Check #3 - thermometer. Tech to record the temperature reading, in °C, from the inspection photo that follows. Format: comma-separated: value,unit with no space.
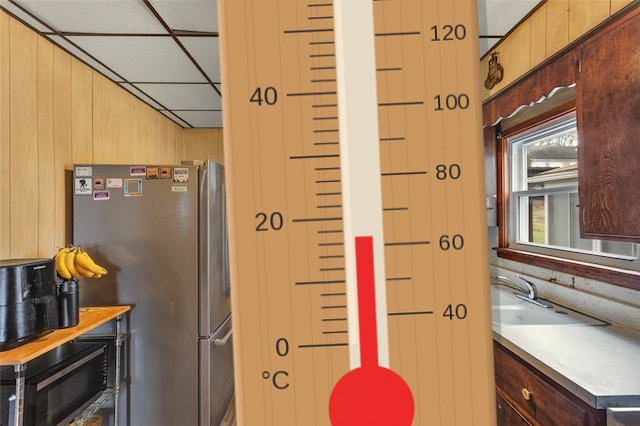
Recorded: 17,°C
